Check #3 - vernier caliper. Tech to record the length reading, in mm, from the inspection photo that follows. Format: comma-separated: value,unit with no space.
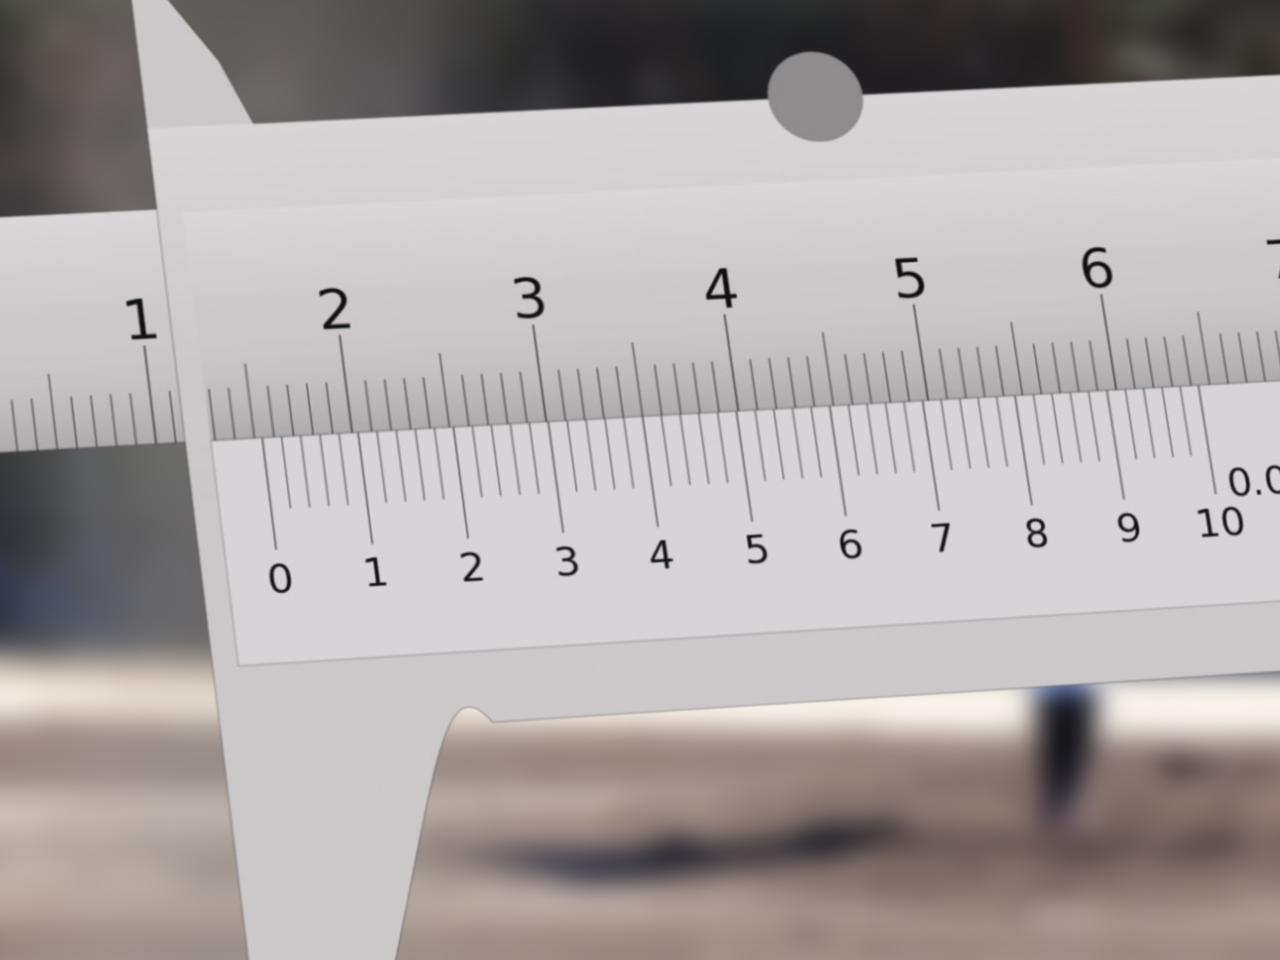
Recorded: 15.4,mm
